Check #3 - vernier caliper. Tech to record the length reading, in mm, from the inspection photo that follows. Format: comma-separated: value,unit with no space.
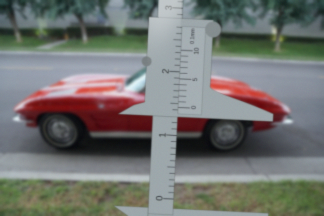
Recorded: 14.4,mm
